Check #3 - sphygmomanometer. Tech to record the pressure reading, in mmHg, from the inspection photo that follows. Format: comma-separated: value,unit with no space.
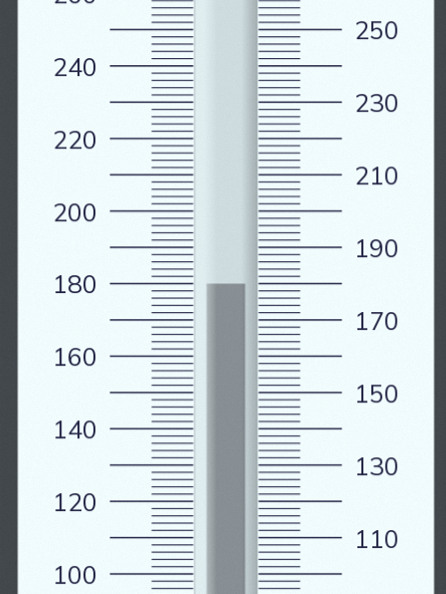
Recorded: 180,mmHg
